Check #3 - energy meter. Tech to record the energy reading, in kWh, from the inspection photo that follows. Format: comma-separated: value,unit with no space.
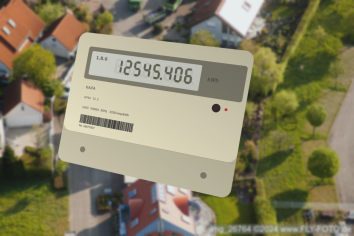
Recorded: 12545.406,kWh
